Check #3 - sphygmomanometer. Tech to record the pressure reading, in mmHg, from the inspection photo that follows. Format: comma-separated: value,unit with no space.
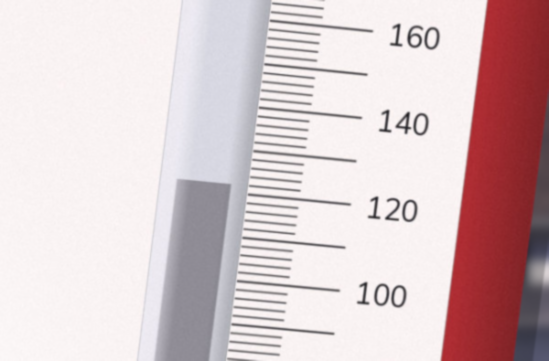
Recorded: 122,mmHg
